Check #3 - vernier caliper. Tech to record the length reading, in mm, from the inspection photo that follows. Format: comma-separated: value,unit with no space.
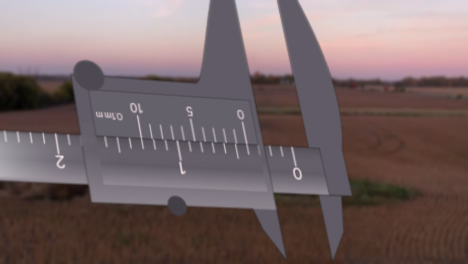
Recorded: 4.0,mm
